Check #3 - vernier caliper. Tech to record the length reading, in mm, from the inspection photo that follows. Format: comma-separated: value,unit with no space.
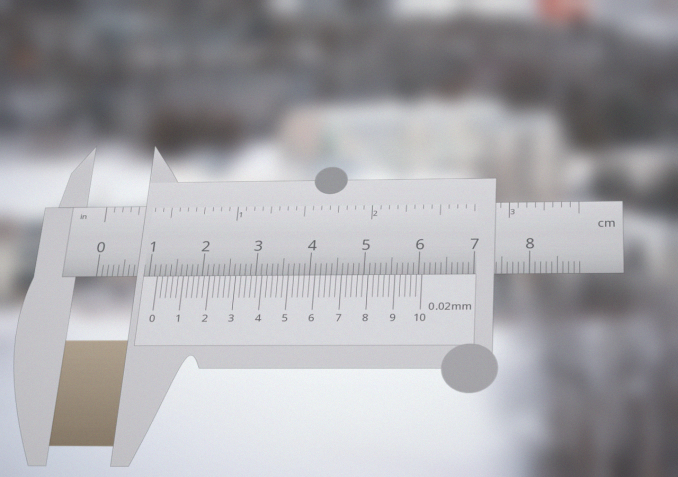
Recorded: 11.6,mm
